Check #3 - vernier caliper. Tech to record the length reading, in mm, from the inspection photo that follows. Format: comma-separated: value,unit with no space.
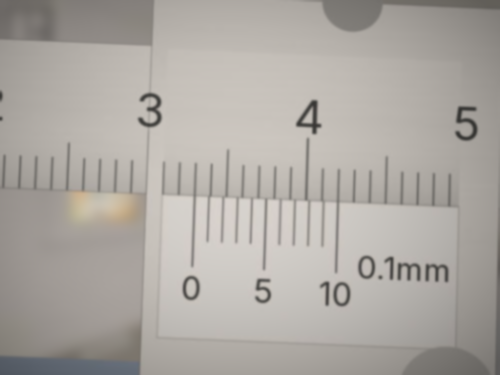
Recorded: 33.0,mm
